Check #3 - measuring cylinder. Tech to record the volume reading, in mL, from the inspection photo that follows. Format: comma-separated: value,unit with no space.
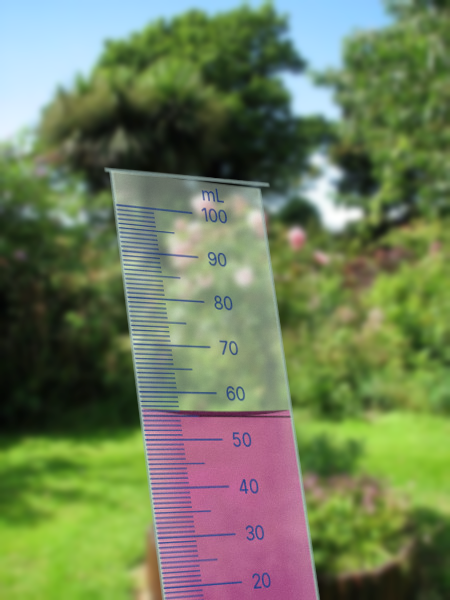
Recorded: 55,mL
